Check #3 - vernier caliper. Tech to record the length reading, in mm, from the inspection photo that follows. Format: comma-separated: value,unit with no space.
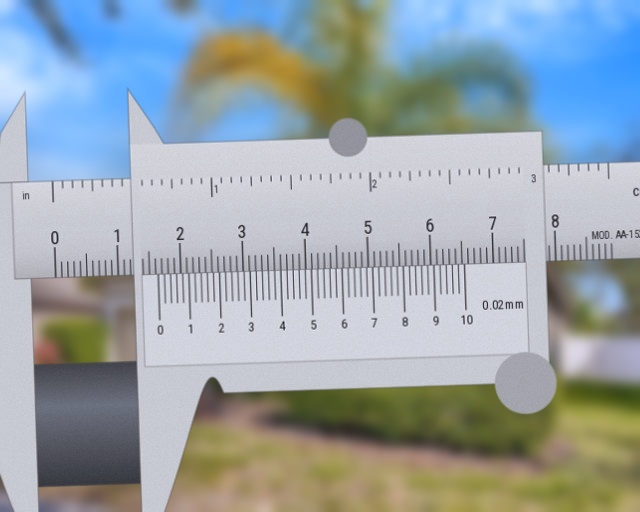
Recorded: 16.4,mm
